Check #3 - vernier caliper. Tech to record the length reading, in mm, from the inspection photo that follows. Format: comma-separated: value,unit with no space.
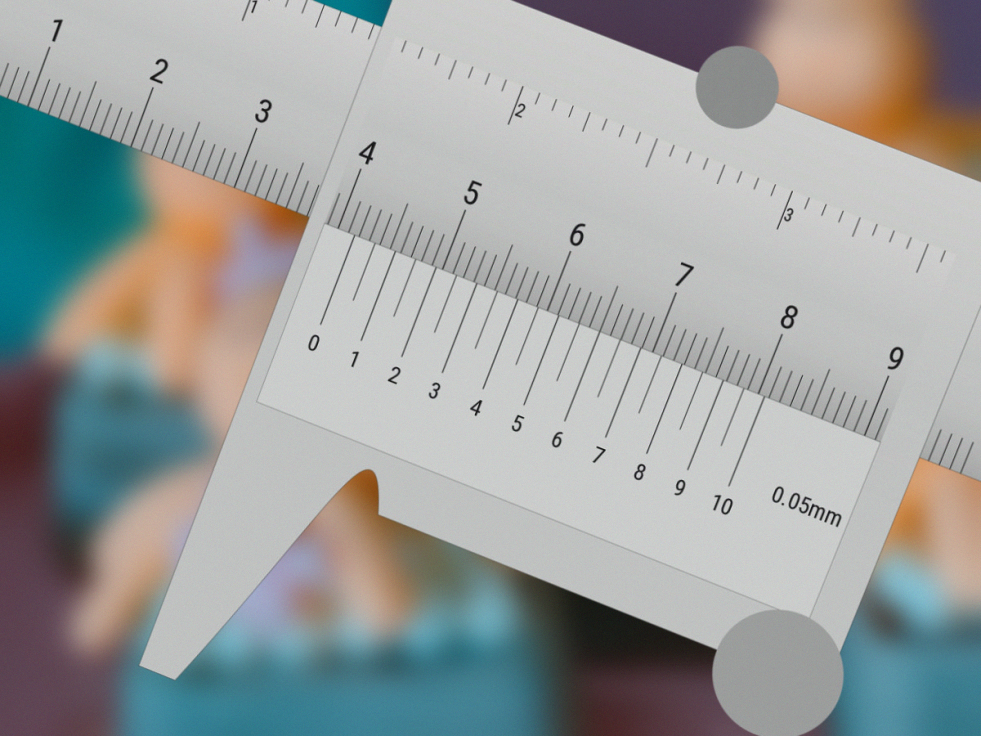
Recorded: 41.6,mm
